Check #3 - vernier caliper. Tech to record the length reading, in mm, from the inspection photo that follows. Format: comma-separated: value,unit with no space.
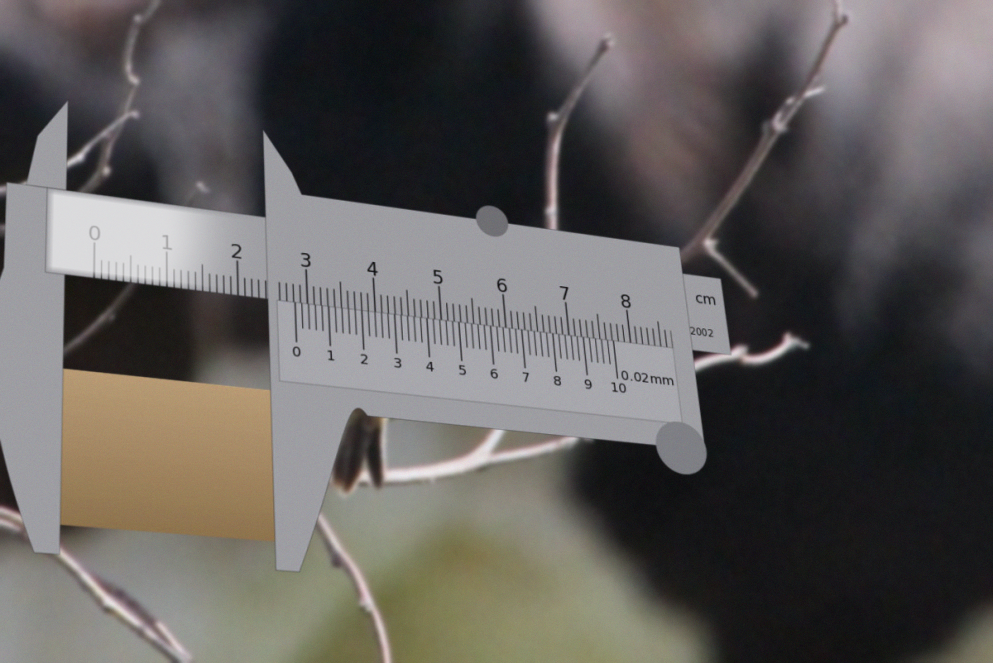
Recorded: 28.2,mm
